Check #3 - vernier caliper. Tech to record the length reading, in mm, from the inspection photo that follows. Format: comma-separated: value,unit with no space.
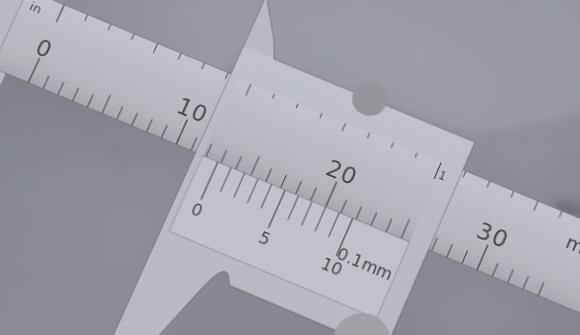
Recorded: 12.8,mm
